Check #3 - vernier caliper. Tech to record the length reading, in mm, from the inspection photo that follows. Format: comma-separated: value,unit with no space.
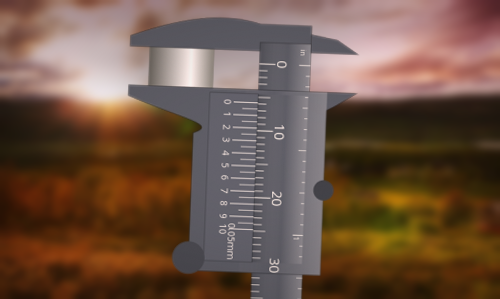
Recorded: 5.8,mm
